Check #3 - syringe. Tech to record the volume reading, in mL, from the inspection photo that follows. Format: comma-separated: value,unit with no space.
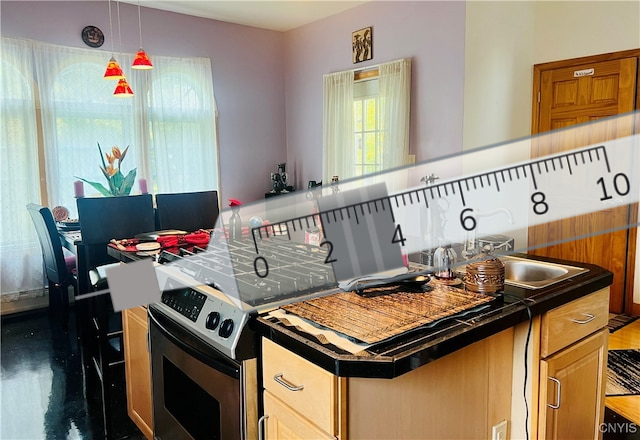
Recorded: 2,mL
